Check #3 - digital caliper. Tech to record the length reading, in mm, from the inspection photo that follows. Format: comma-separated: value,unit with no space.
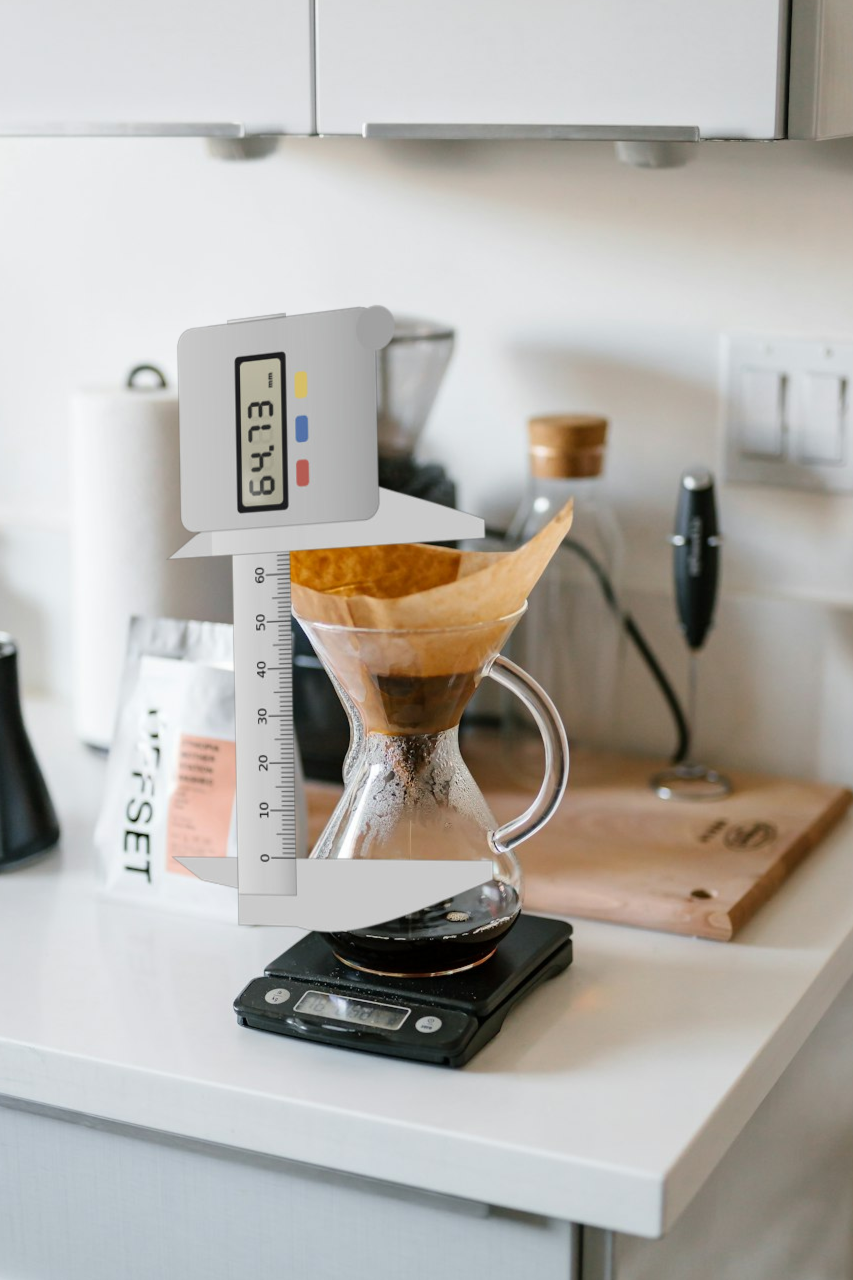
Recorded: 64.73,mm
